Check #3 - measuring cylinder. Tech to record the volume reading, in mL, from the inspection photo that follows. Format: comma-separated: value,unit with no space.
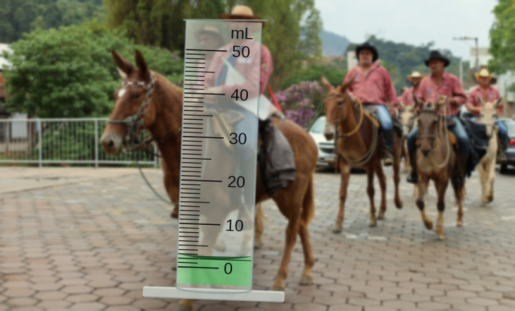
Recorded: 2,mL
